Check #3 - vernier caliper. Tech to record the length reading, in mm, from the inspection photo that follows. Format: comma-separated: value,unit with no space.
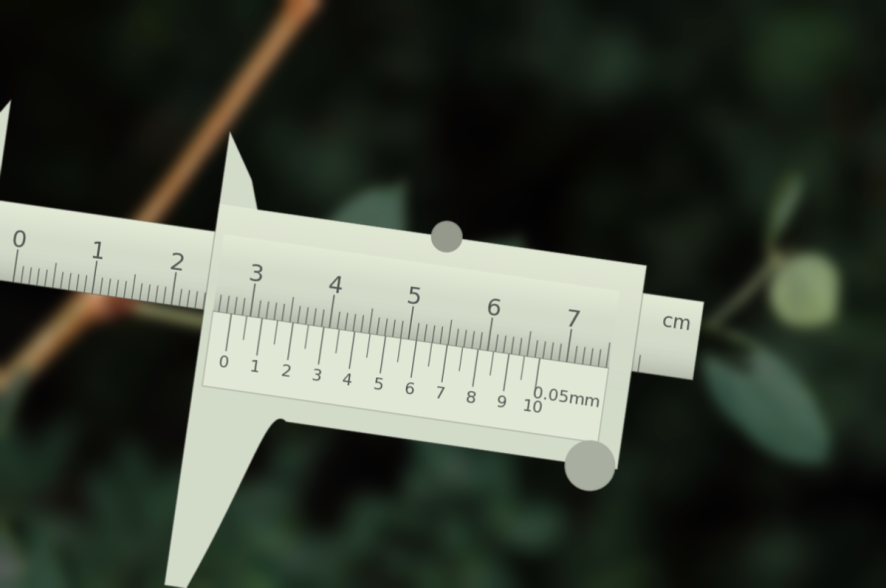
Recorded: 27.6,mm
